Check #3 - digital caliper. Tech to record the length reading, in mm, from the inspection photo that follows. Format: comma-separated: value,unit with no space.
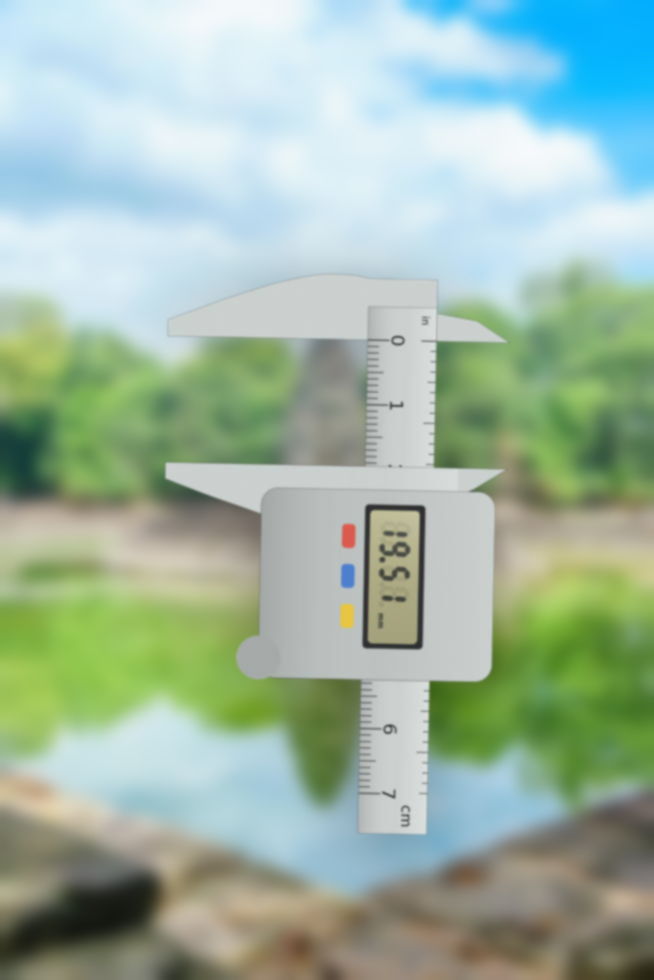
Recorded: 19.51,mm
